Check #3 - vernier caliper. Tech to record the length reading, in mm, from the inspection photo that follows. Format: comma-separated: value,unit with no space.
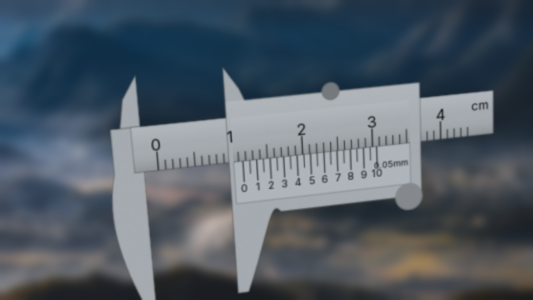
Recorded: 11.6,mm
